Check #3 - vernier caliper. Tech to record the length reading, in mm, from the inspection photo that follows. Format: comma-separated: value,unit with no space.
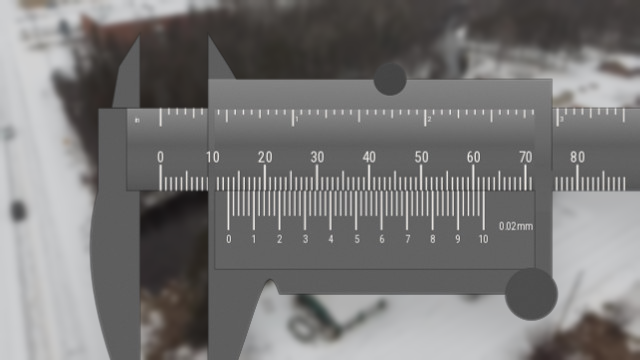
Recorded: 13.0,mm
